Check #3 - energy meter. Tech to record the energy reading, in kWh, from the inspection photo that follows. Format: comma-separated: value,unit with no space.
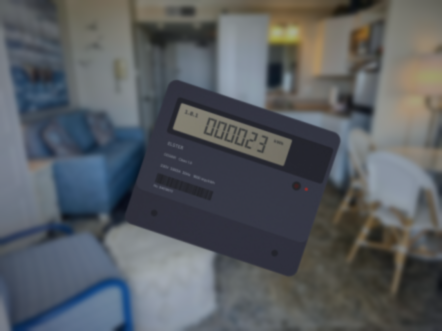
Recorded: 23,kWh
